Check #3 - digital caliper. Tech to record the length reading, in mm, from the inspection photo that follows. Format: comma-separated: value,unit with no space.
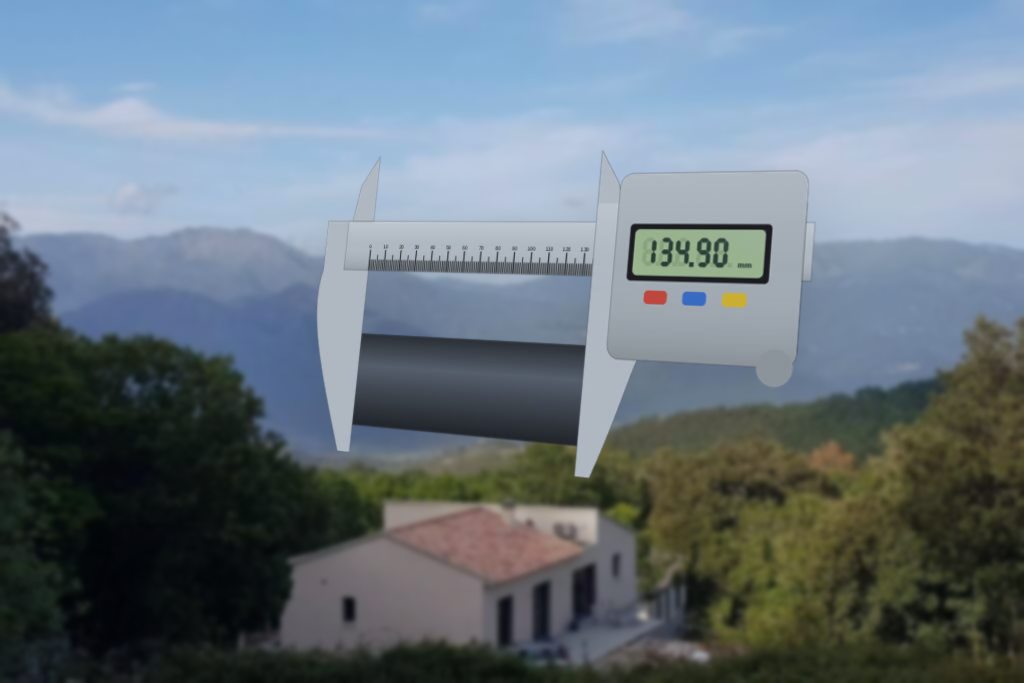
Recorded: 134.90,mm
